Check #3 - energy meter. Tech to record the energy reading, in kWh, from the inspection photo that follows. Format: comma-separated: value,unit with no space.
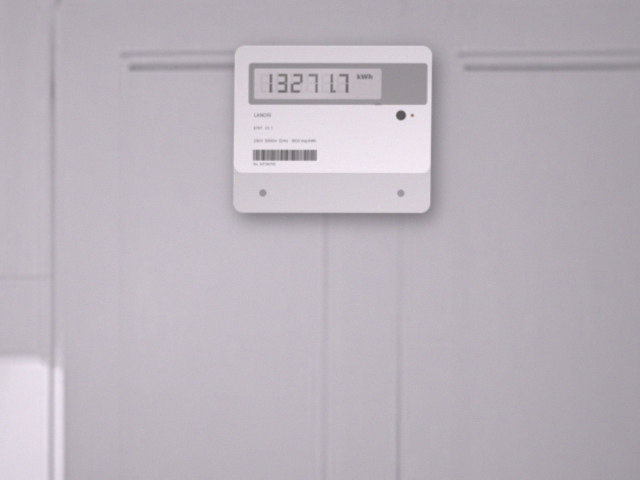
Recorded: 13271.7,kWh
